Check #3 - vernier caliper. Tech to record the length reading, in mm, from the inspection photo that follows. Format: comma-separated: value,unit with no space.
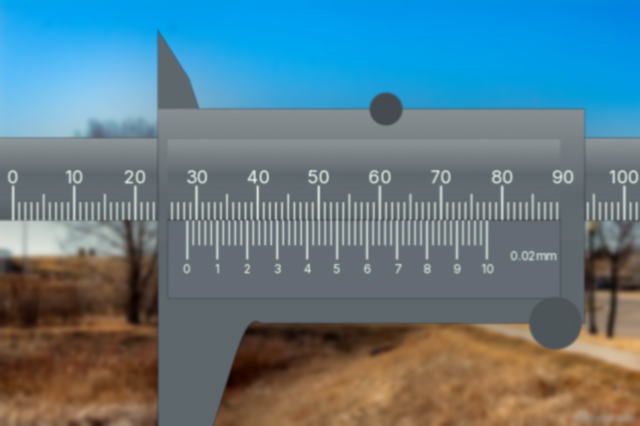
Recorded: 28.5,mm
